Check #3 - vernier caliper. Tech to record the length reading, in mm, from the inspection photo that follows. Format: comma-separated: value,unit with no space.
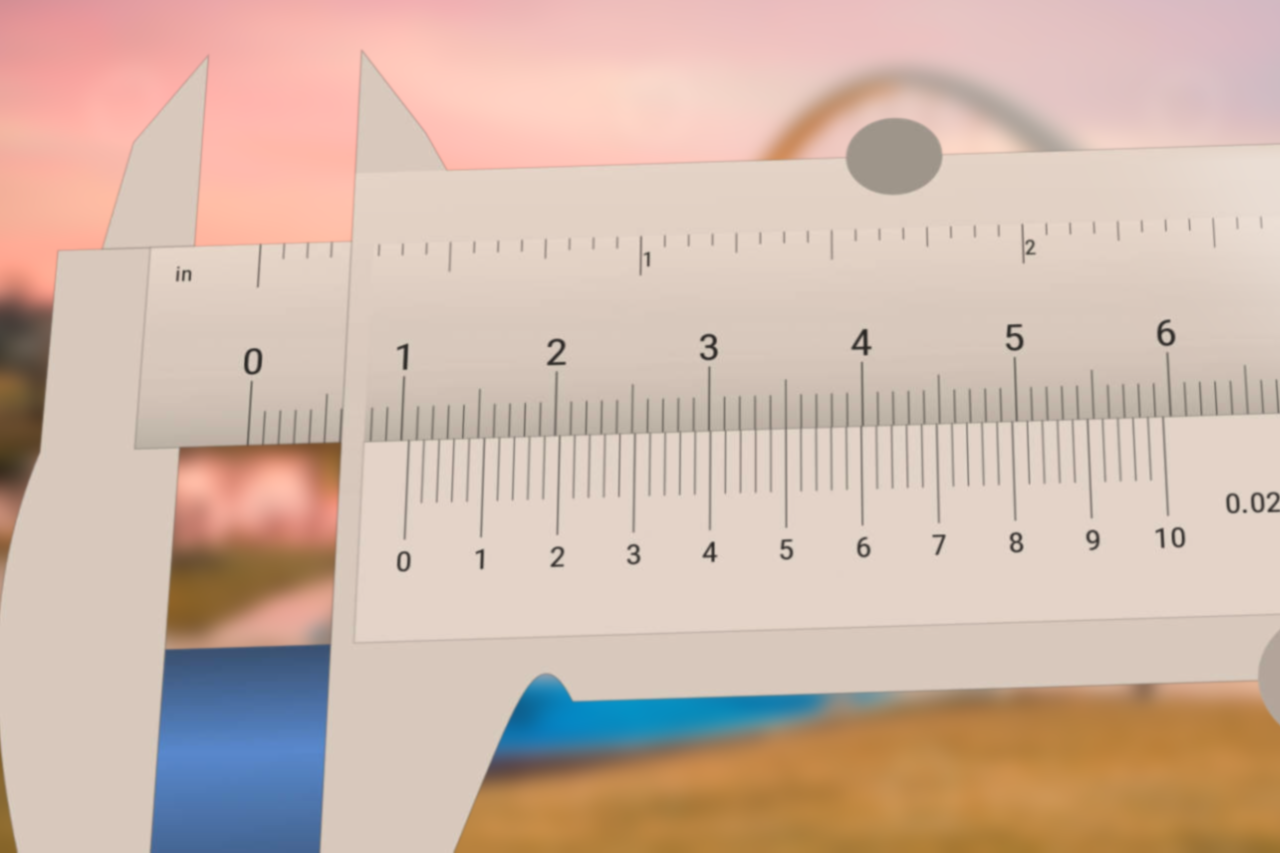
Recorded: 10.5,mm
